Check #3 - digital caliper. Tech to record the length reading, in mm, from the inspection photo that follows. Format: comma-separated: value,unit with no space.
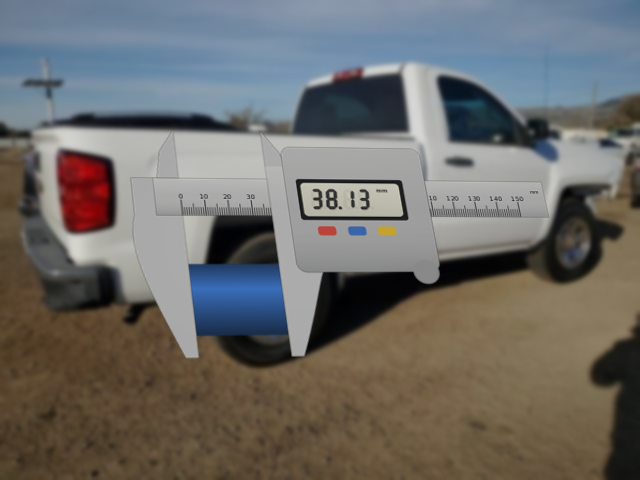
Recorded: 38.13,mm
